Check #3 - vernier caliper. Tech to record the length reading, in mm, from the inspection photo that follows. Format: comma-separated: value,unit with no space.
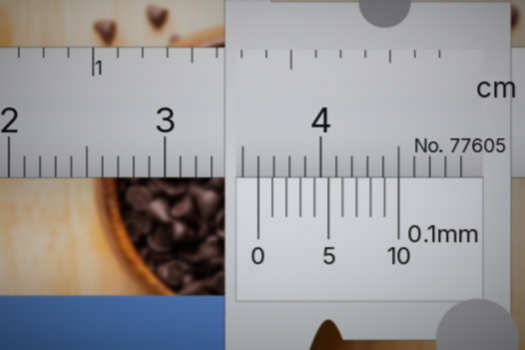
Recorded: 36.0,mm
